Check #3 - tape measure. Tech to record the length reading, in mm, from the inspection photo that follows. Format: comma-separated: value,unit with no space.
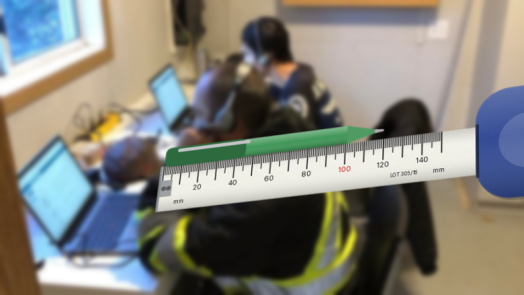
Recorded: 120,mm
